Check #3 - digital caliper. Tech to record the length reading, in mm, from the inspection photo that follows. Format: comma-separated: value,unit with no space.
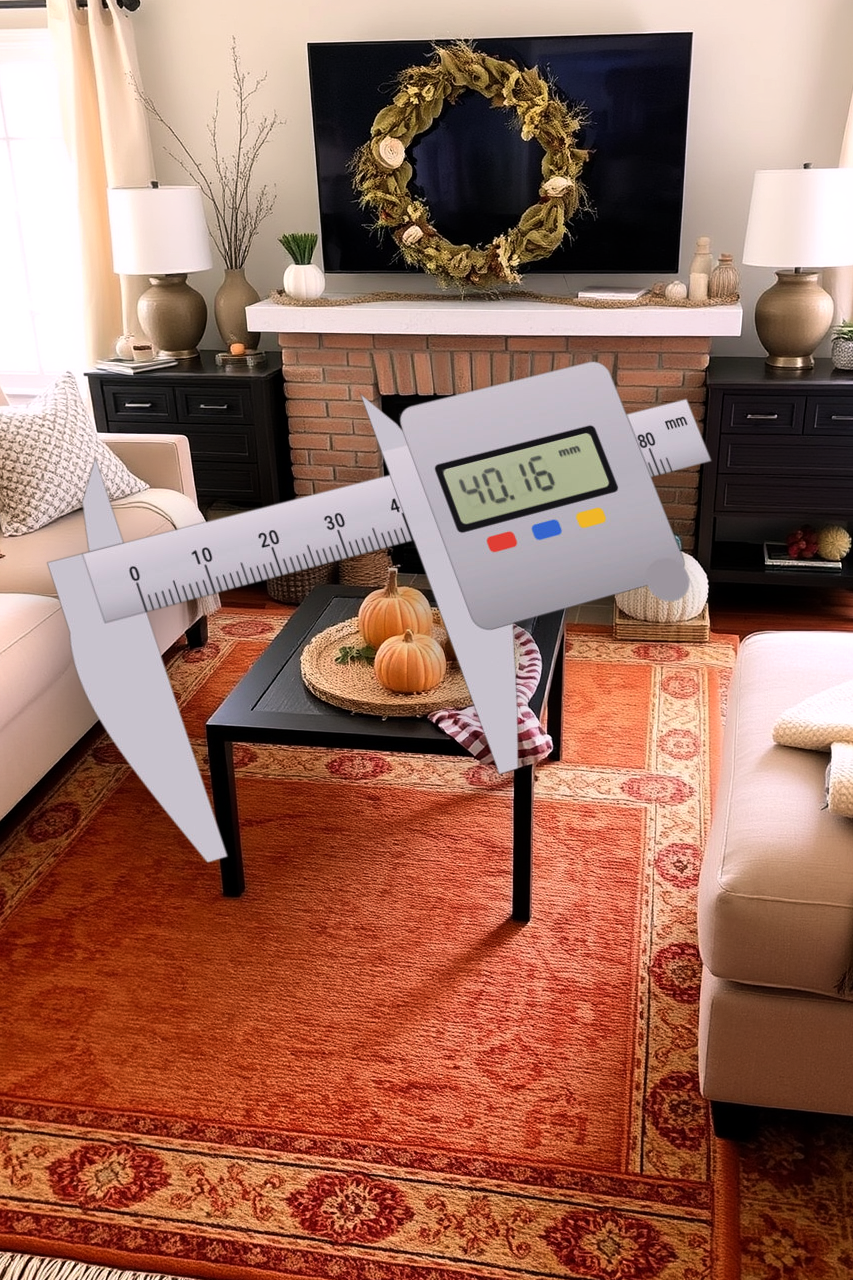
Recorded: 40.16,mm
